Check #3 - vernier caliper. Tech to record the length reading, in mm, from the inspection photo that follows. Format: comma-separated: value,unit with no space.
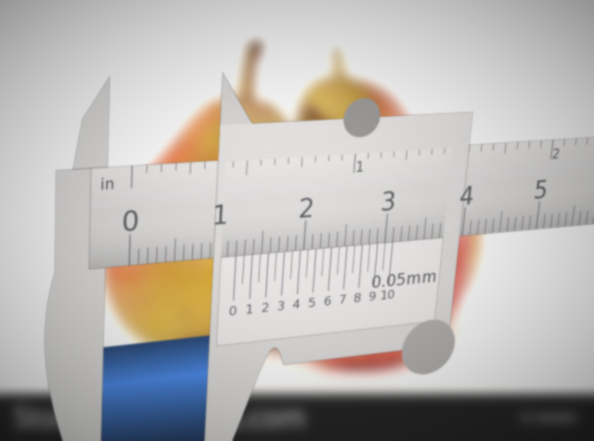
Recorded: 12.0,mm
